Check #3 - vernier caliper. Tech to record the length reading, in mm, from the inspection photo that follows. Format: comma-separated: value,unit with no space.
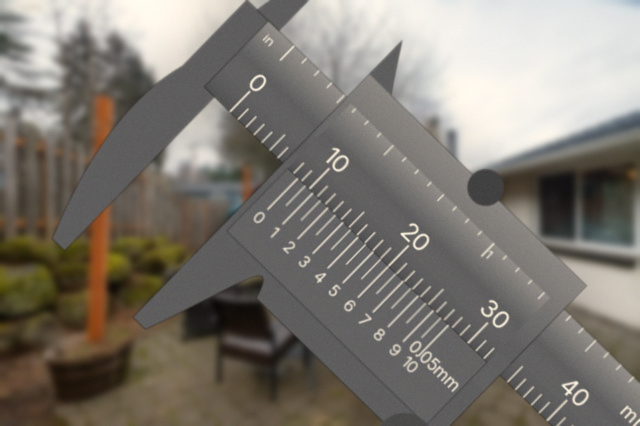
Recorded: 8.6,mm
